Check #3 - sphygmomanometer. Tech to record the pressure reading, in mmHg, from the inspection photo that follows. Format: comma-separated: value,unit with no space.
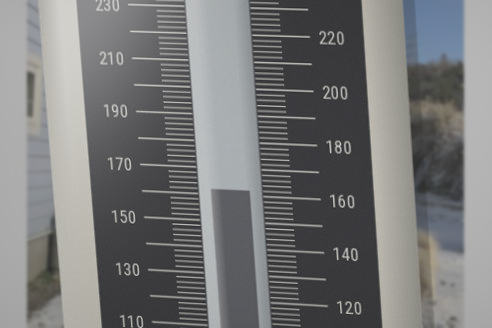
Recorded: 162,mmHg
